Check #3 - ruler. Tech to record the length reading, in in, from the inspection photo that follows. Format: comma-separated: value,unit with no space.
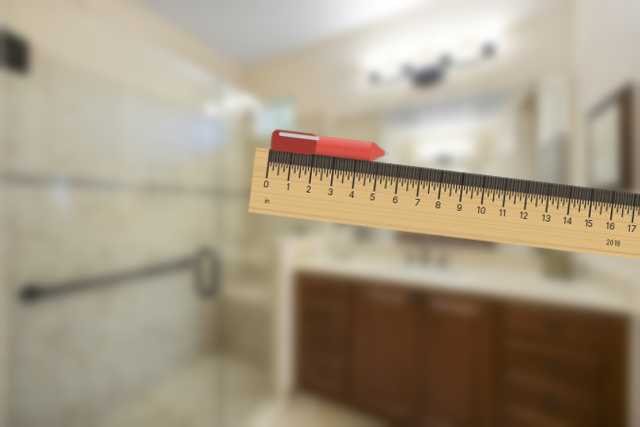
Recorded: 5.5,in
